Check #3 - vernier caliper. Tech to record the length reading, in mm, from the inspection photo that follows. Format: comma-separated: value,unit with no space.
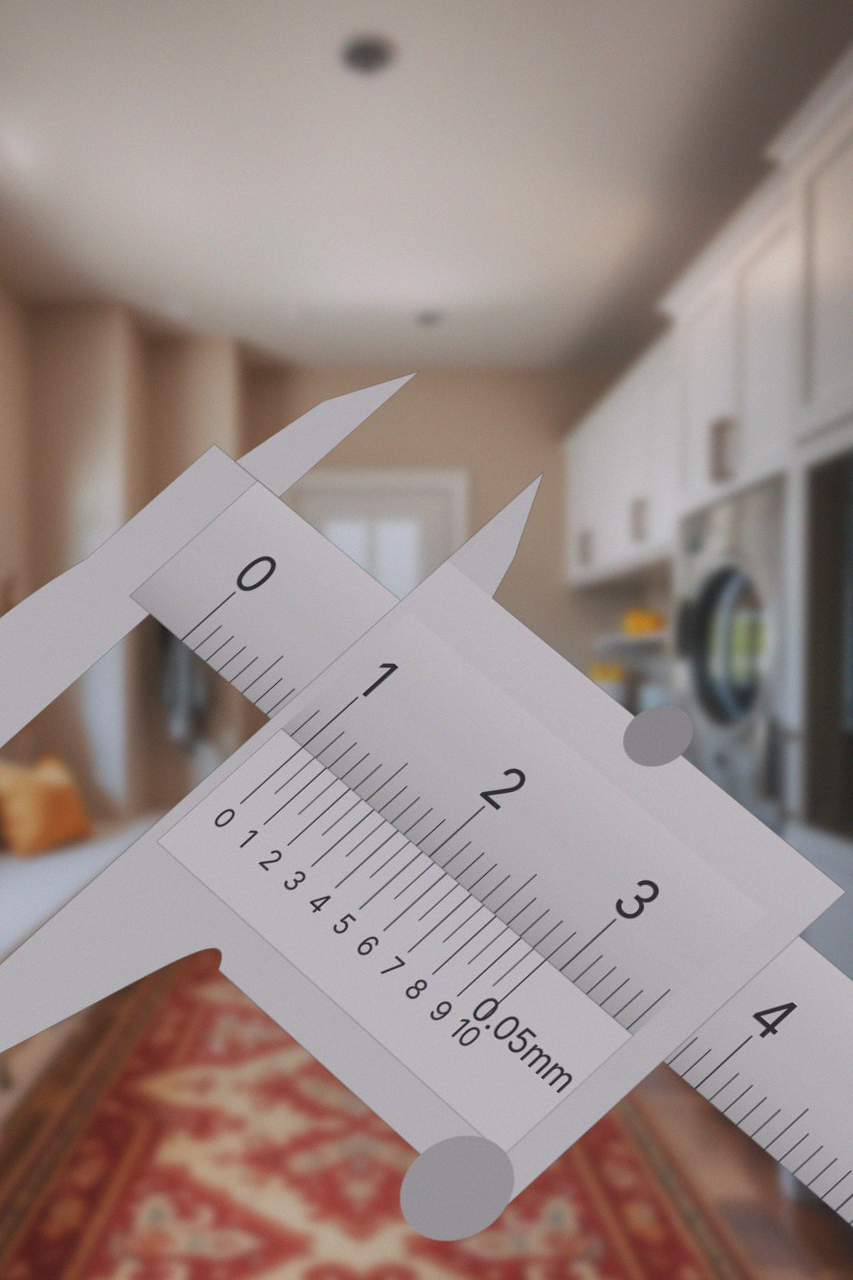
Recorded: 10.0,mm
